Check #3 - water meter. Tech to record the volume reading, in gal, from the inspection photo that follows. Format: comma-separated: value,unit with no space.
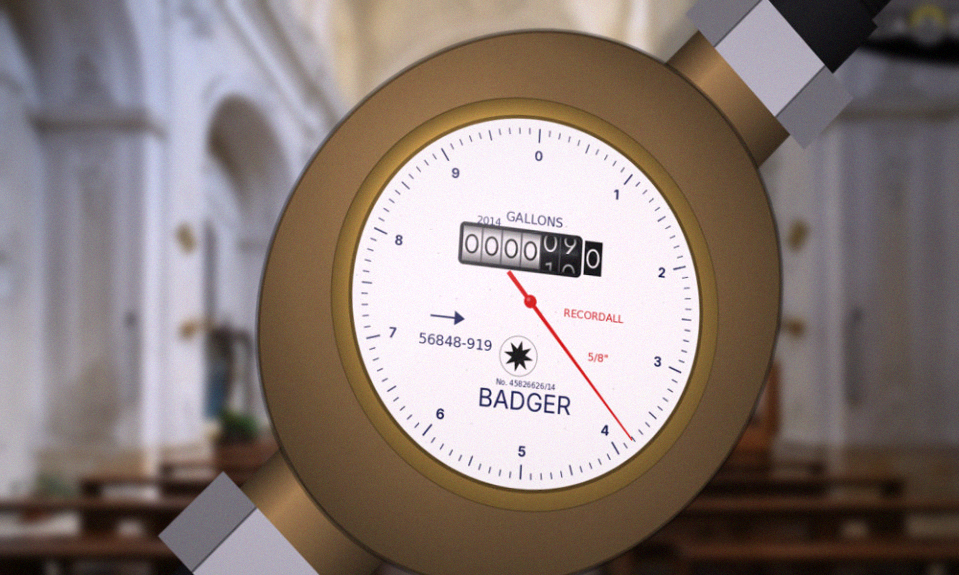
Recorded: 93.8,gal
